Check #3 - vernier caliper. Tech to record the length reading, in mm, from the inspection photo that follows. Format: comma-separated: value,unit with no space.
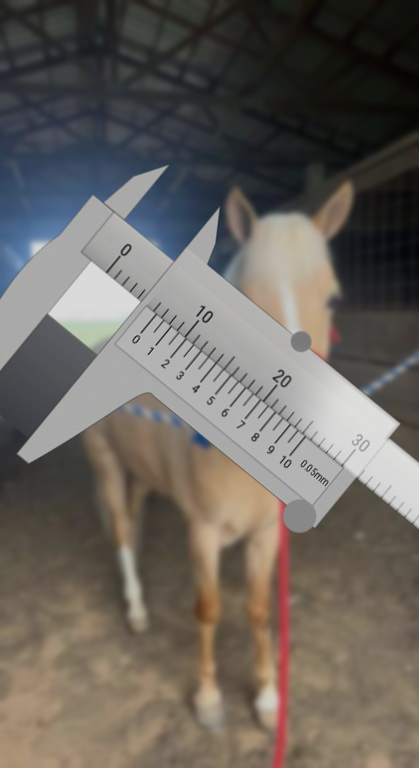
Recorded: 6.4,mm
